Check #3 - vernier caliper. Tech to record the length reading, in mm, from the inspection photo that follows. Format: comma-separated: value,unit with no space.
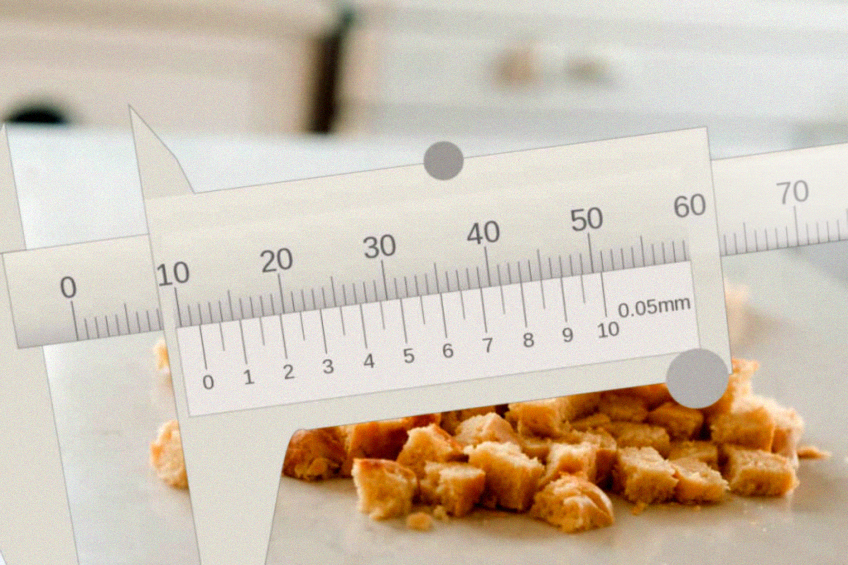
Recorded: 11.8,mm
